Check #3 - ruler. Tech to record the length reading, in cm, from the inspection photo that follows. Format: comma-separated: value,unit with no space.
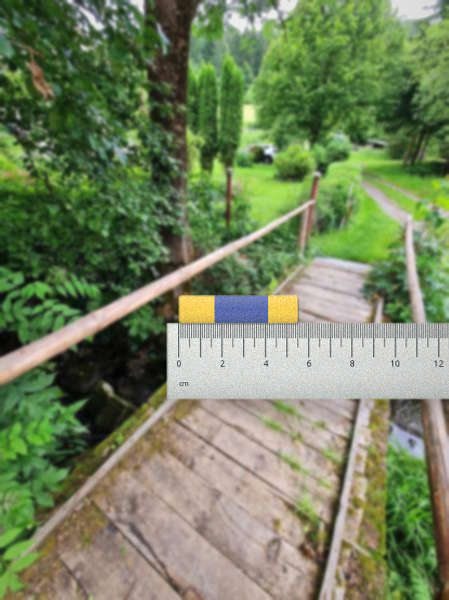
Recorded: 5.5,cm
